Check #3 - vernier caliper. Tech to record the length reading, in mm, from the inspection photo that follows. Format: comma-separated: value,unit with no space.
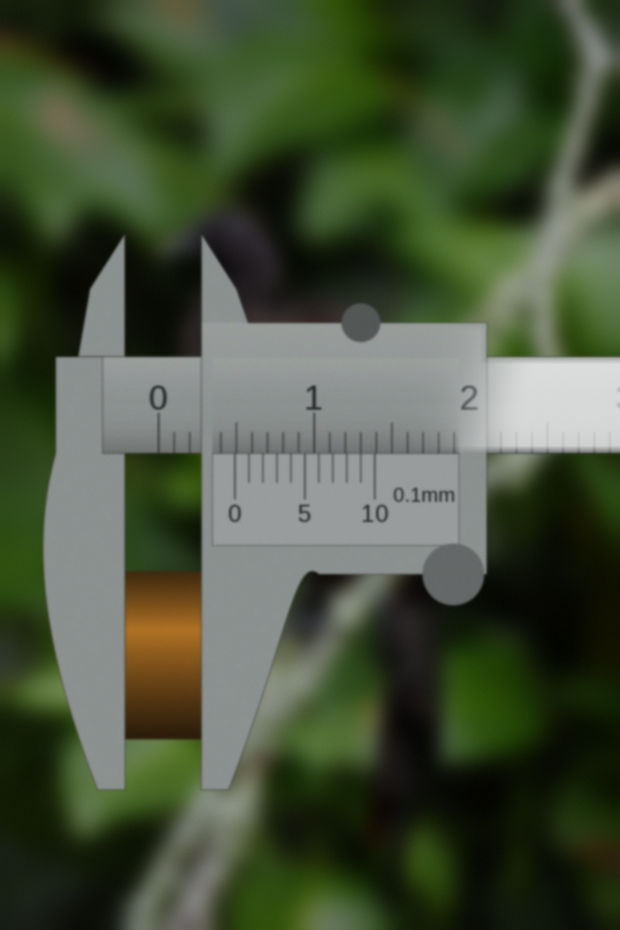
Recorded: 4.9,mm
